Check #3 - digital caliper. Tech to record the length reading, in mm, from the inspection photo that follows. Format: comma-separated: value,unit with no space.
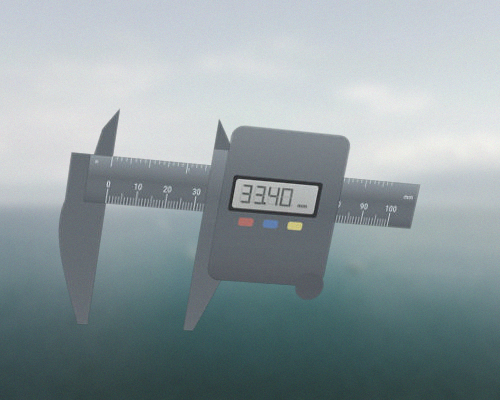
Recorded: 33.40,mm
